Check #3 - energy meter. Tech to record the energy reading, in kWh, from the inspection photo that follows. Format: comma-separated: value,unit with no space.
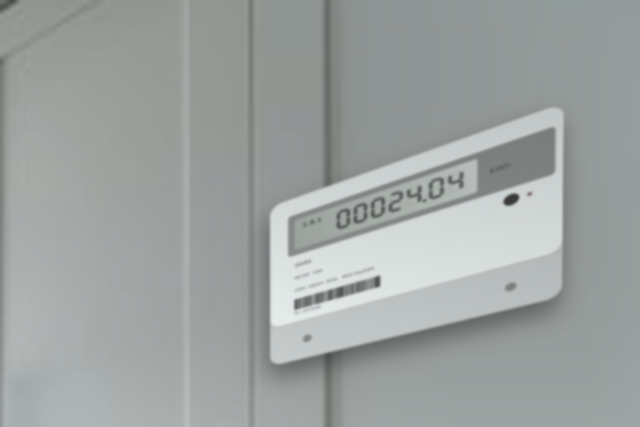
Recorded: 24.04,kWh
